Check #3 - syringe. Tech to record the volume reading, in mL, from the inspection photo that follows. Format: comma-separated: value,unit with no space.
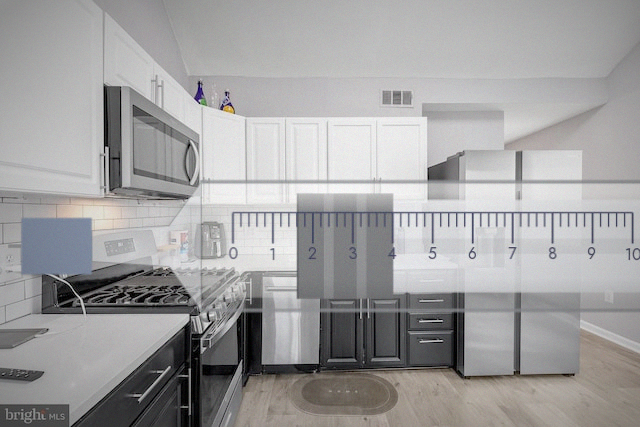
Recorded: 1.6,mL
